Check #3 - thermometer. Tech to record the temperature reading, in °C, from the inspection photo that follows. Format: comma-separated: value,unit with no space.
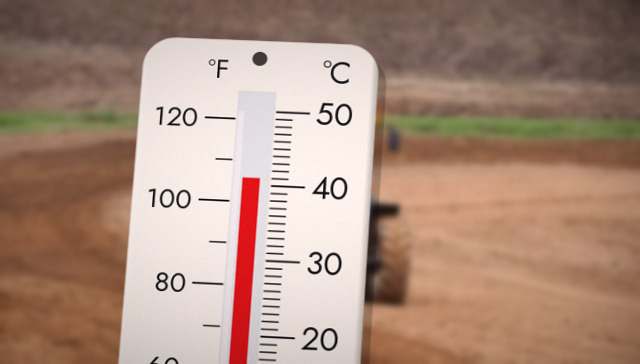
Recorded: 41,°C
